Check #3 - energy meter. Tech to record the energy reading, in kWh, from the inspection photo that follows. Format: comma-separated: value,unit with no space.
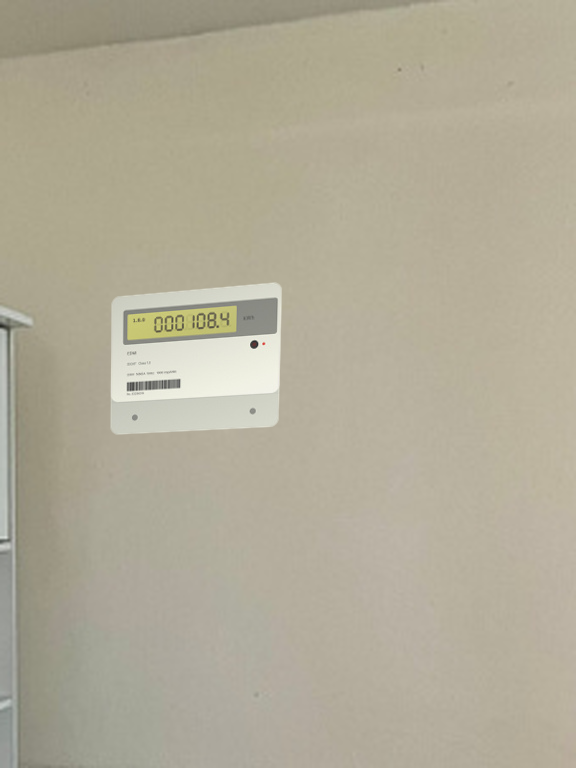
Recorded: 108.4,kWh
